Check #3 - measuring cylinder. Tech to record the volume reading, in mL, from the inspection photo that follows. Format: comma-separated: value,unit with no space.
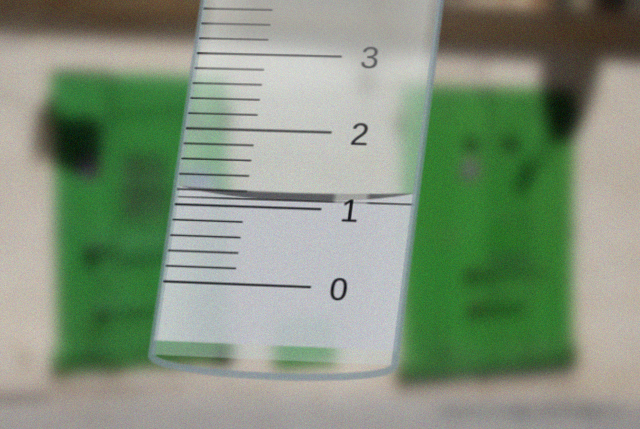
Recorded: 1.1,mL
